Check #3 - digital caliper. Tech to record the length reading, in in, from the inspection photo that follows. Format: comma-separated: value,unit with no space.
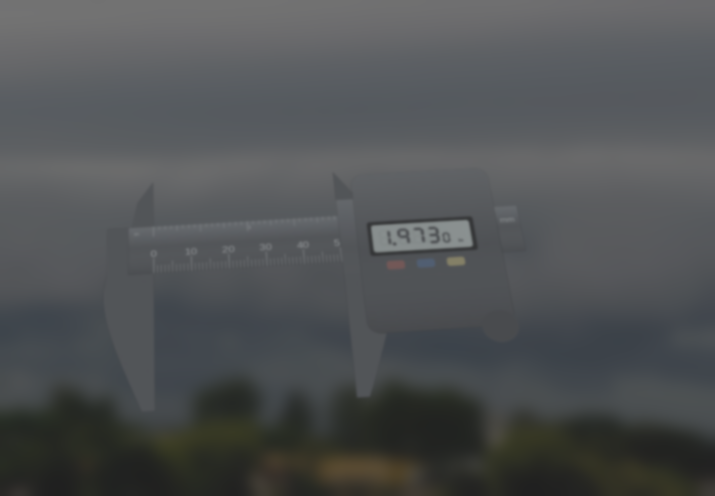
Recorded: 1.9730,in
